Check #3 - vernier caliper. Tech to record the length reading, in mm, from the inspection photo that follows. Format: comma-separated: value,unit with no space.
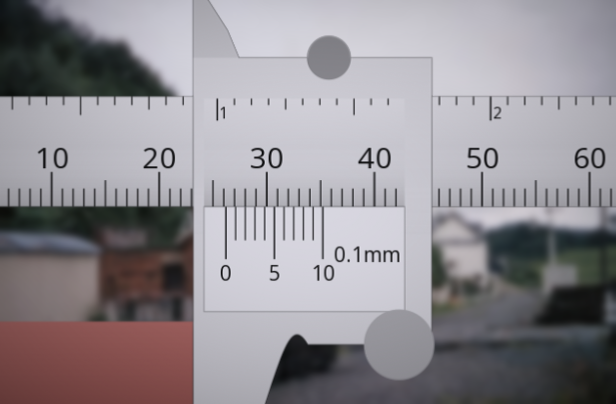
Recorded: 26.2,mm
